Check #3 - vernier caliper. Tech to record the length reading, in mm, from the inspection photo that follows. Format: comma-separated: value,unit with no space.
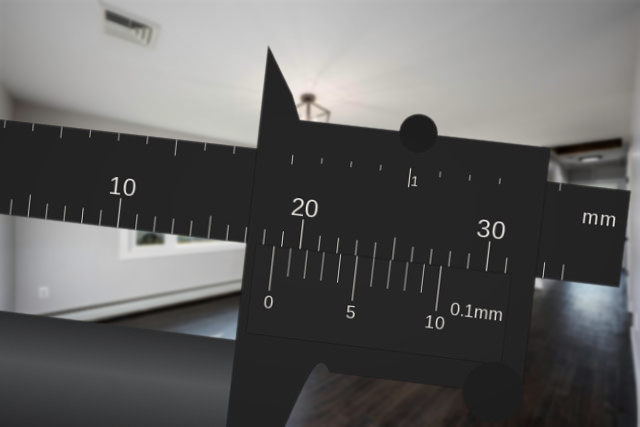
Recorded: 18.6,mm
